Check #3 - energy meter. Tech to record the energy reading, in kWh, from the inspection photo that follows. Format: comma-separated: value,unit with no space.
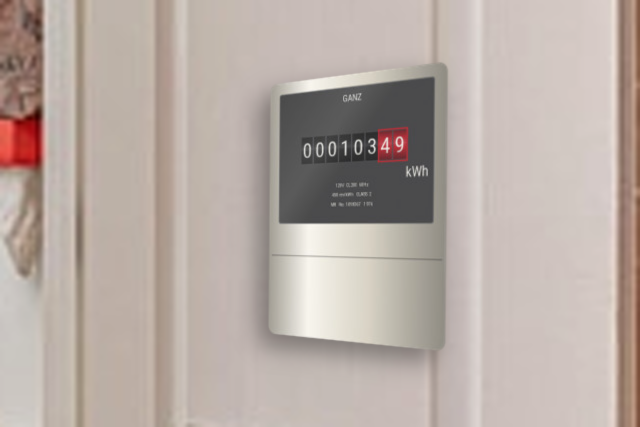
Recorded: 103.49,kWh
